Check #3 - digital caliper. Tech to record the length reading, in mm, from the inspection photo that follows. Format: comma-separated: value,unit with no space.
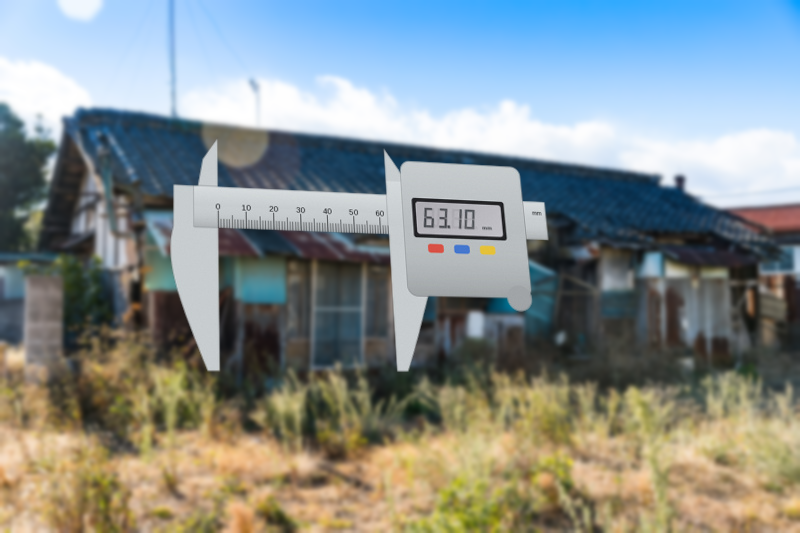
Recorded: 63.10,mm
